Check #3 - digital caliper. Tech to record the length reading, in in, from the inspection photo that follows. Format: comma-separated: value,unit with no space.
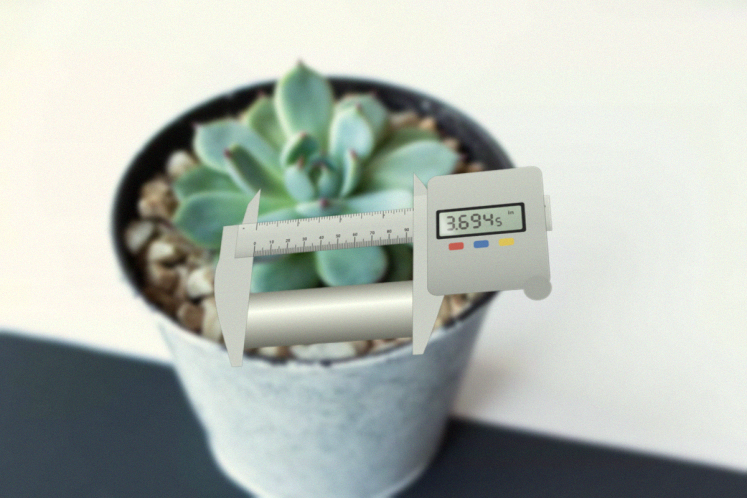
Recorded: 3.6945,in
